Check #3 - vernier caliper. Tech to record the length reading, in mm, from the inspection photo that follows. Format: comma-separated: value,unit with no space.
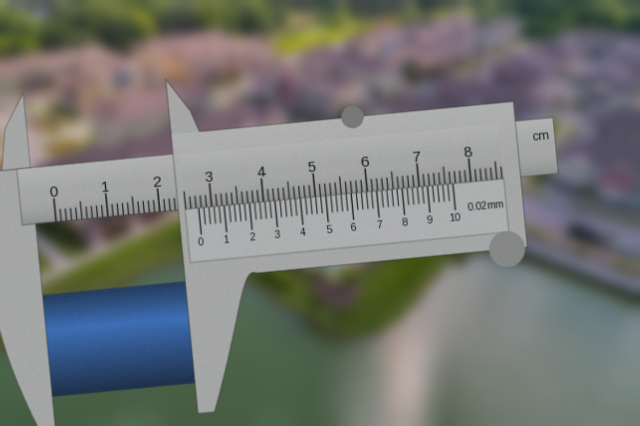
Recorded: 27.5,mm
